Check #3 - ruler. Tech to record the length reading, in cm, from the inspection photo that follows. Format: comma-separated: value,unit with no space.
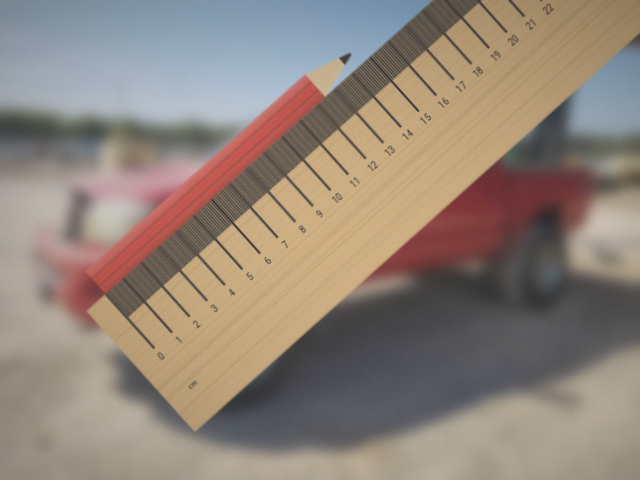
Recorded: 14.5,cm
